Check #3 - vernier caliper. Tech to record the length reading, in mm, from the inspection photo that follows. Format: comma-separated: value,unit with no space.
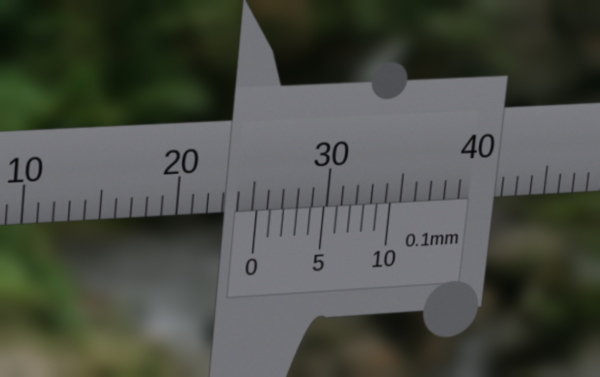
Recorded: 25.3,mm
